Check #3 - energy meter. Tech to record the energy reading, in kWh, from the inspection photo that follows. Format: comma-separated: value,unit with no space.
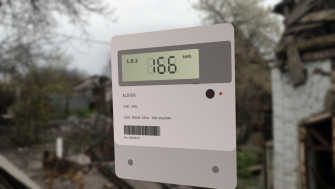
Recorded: 166,kWh
